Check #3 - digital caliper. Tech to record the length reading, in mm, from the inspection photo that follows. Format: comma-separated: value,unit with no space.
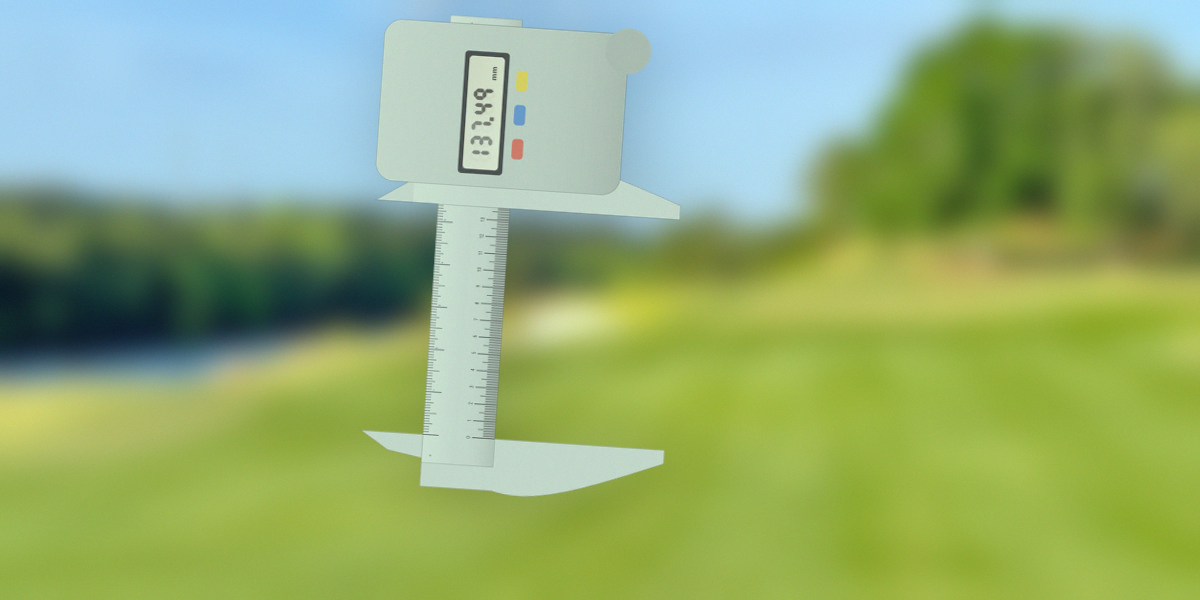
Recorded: 137.49,mm
